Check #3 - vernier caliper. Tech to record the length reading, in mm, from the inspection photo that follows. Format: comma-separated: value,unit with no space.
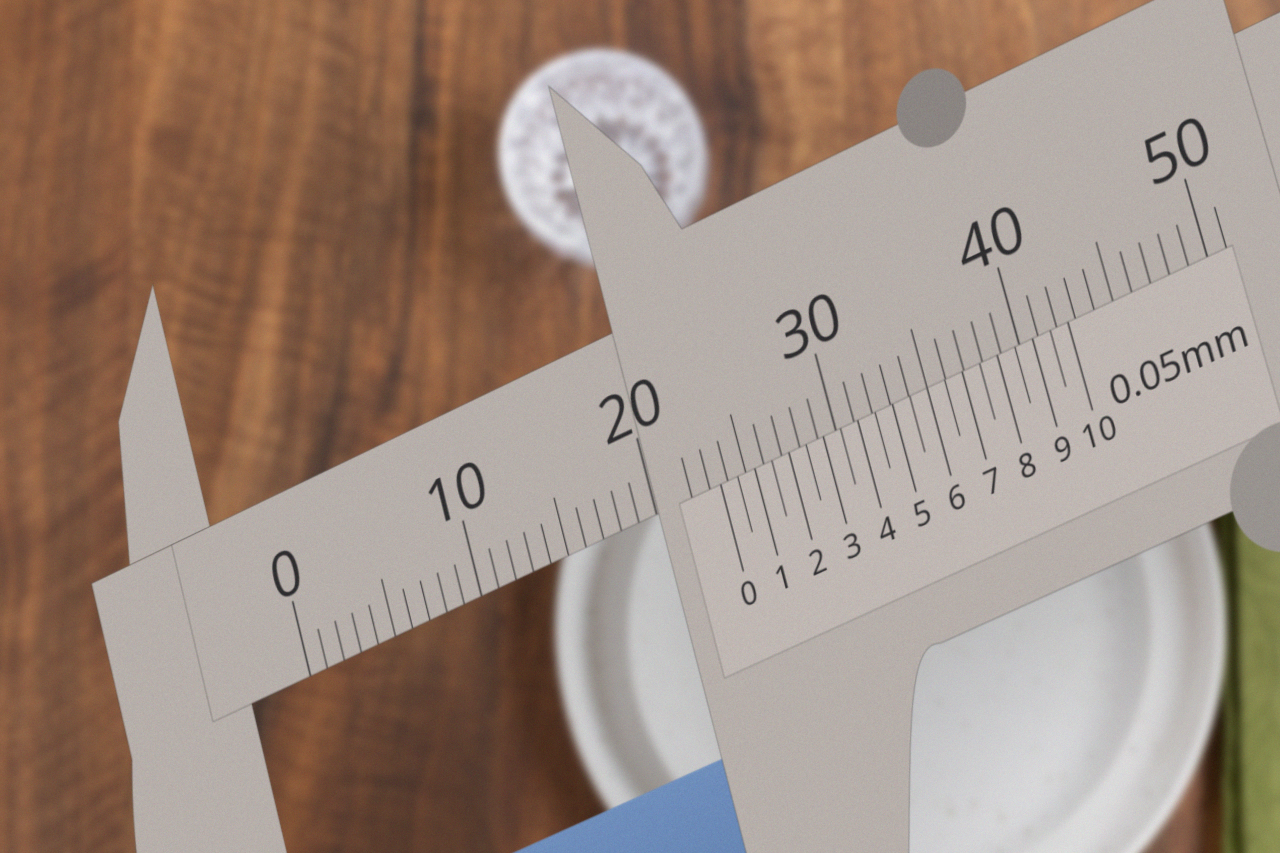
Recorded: 23.6,mm
